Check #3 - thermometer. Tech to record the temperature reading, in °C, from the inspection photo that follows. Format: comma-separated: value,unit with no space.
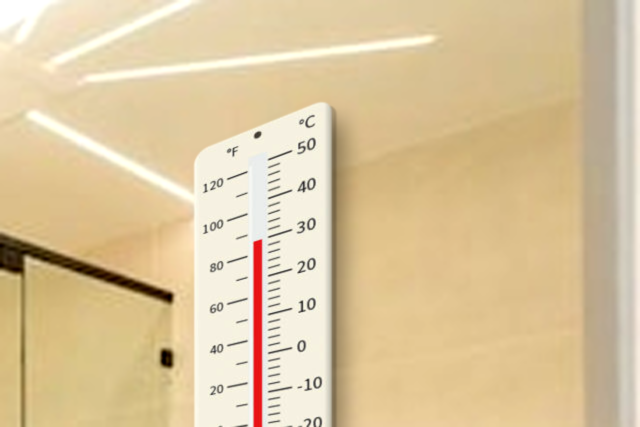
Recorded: 30,°C
